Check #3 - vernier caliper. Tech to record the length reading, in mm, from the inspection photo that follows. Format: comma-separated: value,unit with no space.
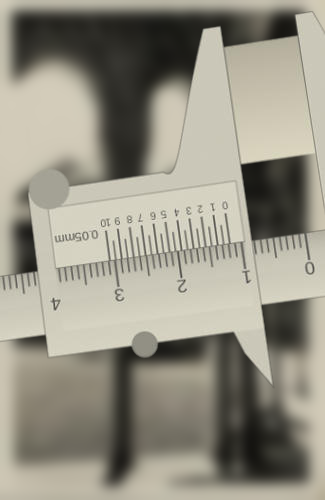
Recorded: 11.8,mm
